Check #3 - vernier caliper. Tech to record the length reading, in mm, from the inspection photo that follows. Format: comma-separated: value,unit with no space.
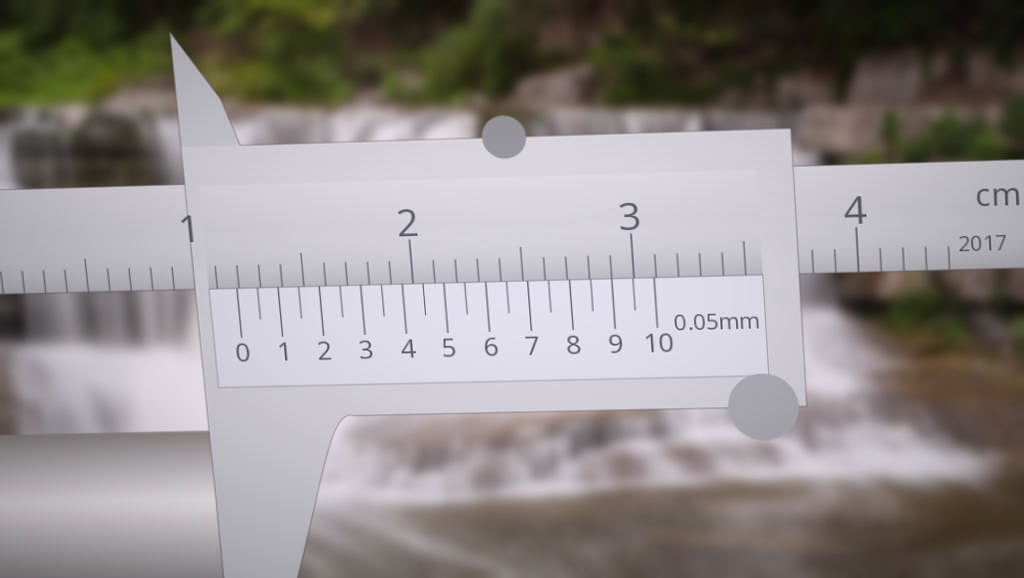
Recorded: 11.9,mm
